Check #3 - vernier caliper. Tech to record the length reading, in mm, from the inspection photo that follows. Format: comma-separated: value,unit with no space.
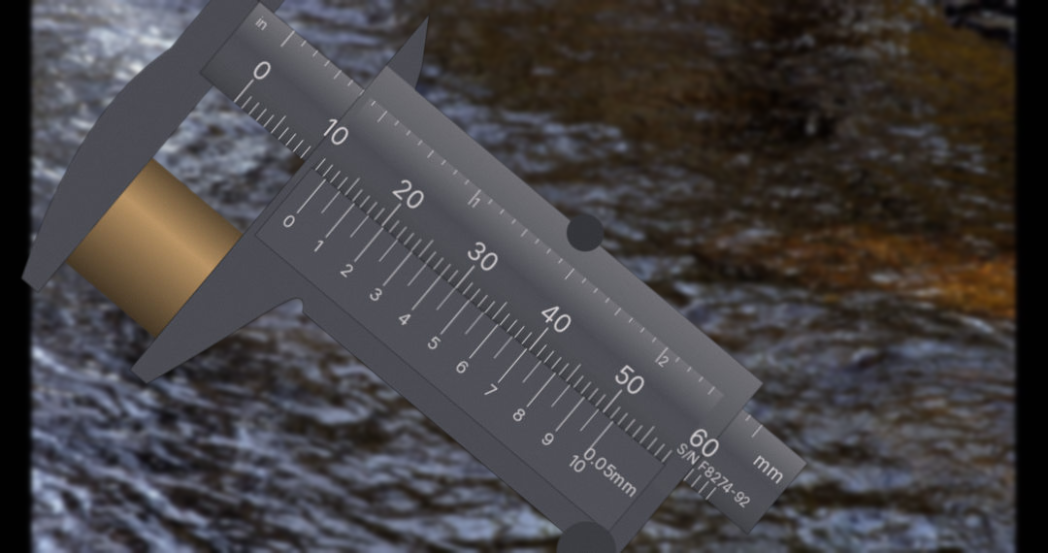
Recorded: 12.4,mm
